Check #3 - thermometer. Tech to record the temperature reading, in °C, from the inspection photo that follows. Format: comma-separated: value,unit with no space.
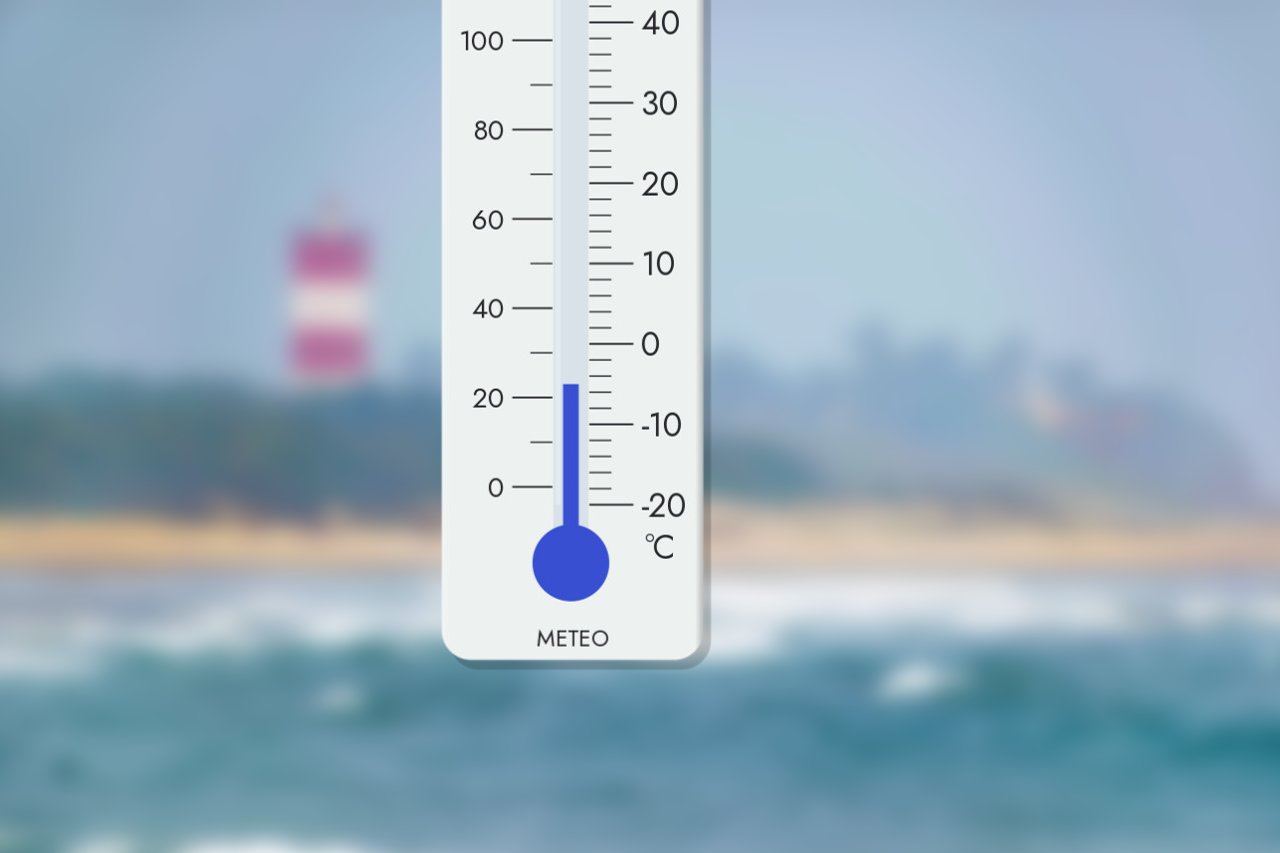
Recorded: -5,°C
